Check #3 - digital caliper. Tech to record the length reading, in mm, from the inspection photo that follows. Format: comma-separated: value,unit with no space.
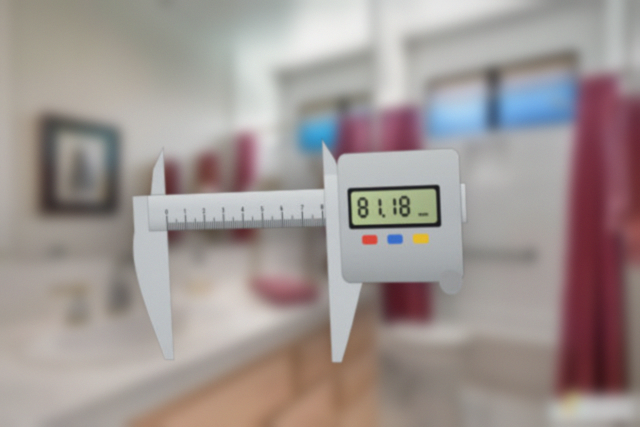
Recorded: 81.18,mm
